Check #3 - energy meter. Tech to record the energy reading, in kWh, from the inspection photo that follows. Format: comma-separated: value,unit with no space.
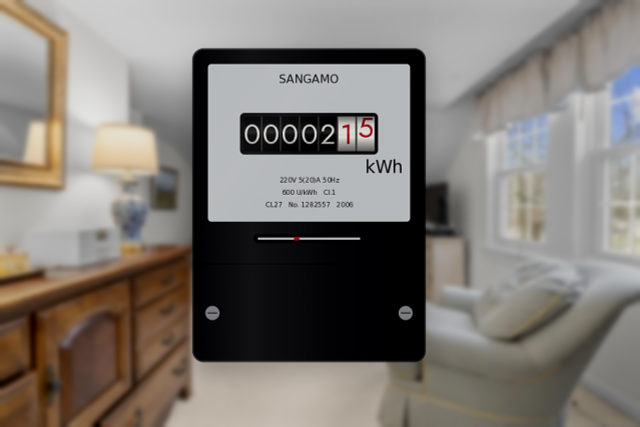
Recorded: 2.15,kWh
